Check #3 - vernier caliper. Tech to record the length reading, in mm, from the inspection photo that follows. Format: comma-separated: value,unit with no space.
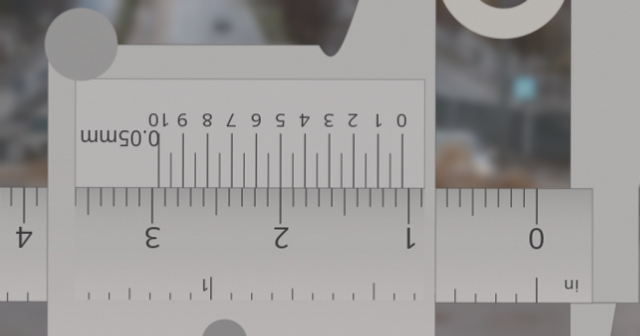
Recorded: 10.5,mm
